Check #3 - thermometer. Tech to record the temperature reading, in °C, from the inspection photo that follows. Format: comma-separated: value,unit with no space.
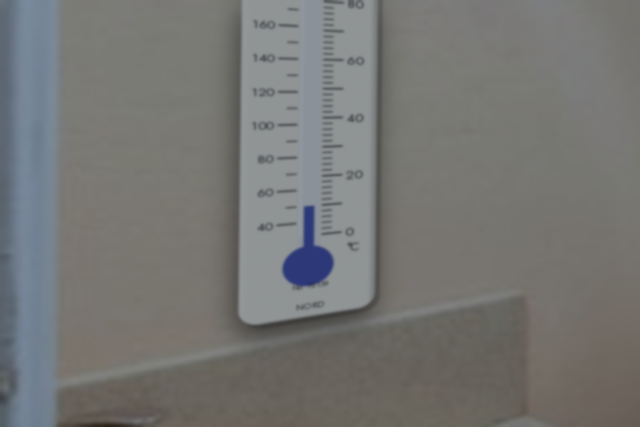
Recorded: 10,°C
